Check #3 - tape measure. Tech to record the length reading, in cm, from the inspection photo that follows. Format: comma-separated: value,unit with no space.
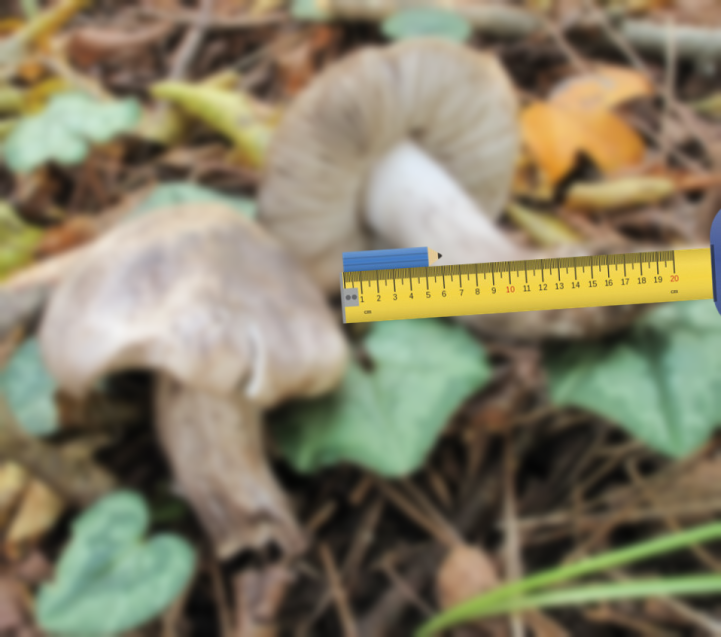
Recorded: 6,cm
